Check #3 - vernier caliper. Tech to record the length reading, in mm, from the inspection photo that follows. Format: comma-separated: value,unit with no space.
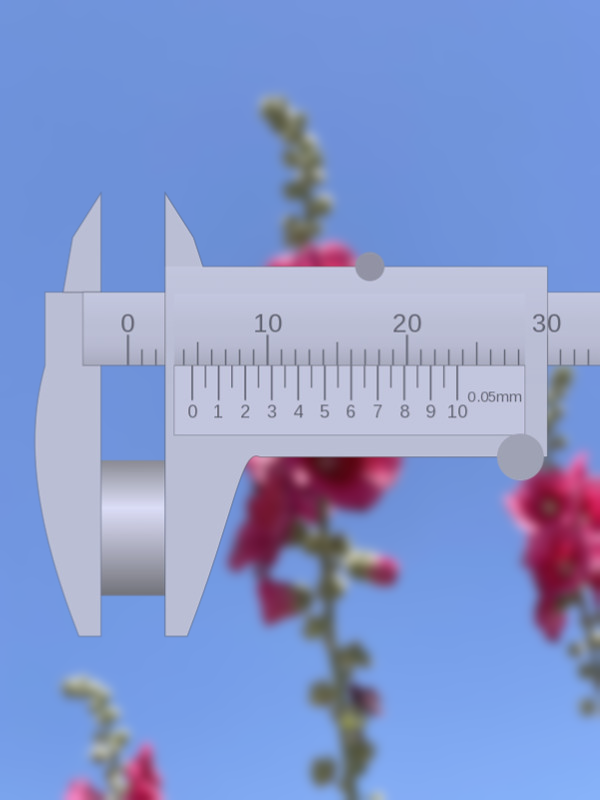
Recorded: 4.6,mm
